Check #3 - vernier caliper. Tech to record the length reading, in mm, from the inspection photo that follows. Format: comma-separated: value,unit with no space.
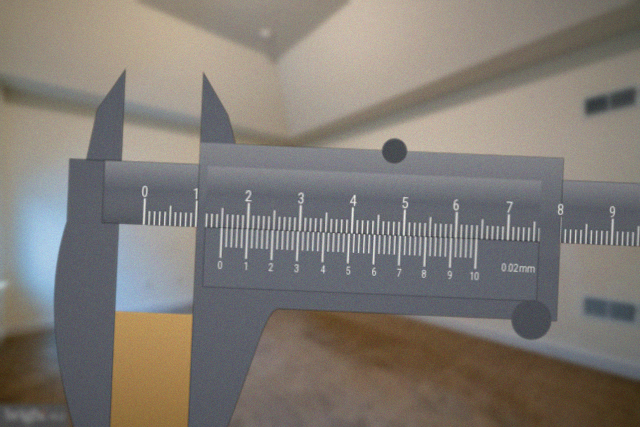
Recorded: 15.0,mm
